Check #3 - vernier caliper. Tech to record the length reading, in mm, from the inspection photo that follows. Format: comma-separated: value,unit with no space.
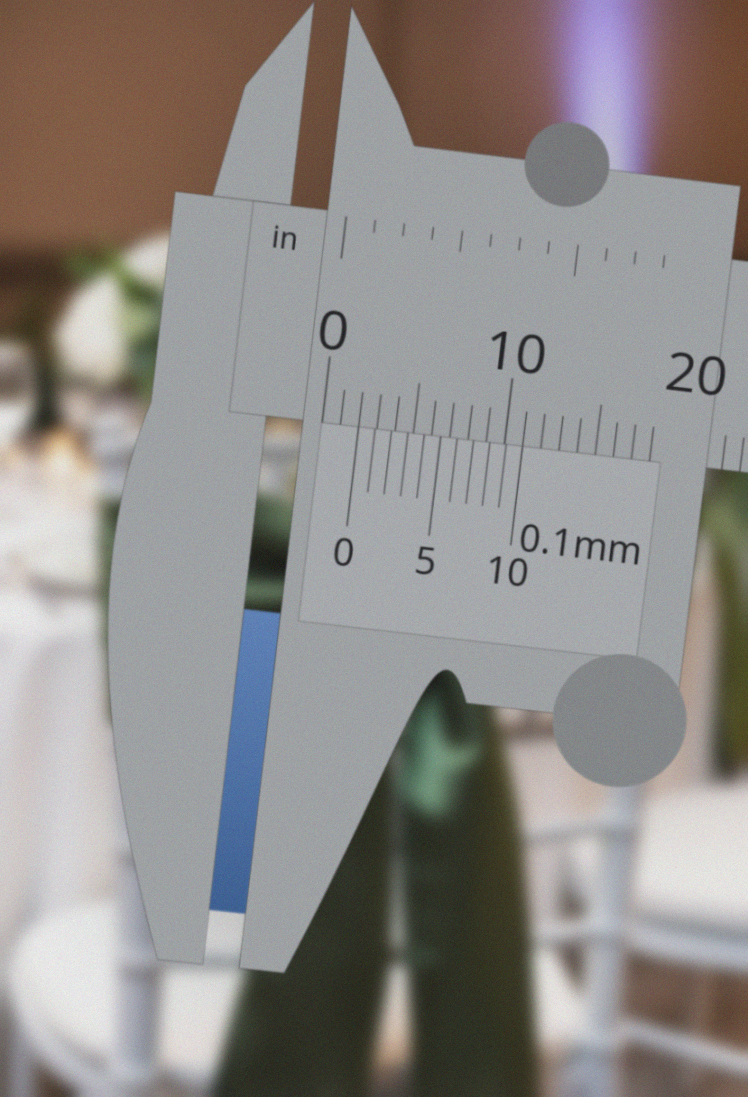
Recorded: 2.0,mm
